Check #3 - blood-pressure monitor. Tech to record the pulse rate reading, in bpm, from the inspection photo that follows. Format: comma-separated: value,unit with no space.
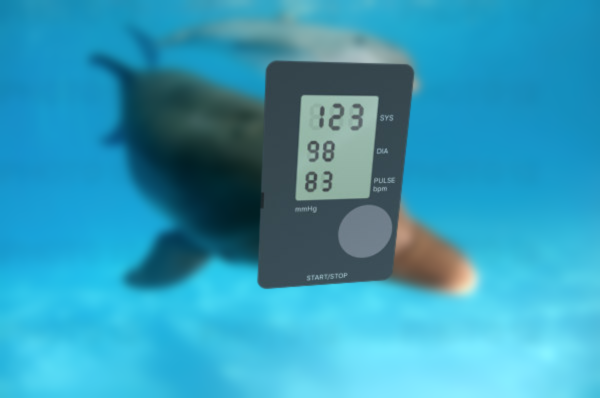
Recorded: 83,bpm
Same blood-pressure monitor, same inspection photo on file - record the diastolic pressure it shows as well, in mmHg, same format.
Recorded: 98,mmHg
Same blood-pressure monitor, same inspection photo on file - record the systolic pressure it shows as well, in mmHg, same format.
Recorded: 123,mmHg
